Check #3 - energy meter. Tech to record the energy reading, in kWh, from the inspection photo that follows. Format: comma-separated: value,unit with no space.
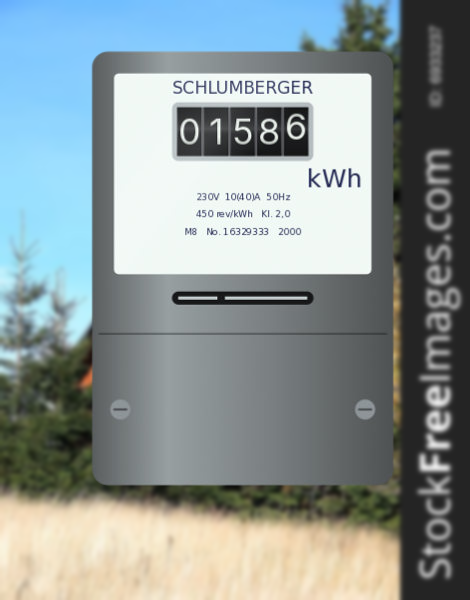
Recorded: 1586,kWh
